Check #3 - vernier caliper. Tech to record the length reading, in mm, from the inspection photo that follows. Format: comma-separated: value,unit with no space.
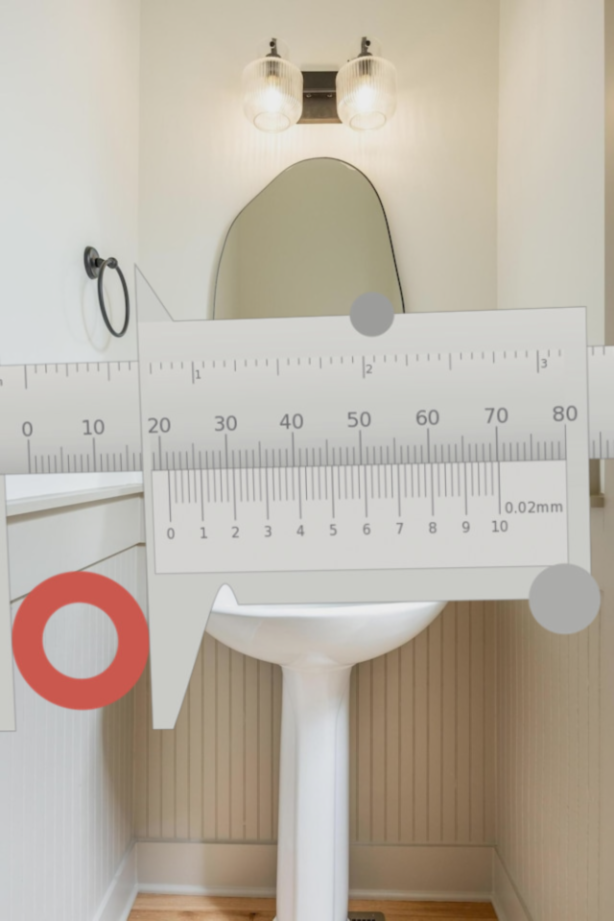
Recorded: 21.2,mm
